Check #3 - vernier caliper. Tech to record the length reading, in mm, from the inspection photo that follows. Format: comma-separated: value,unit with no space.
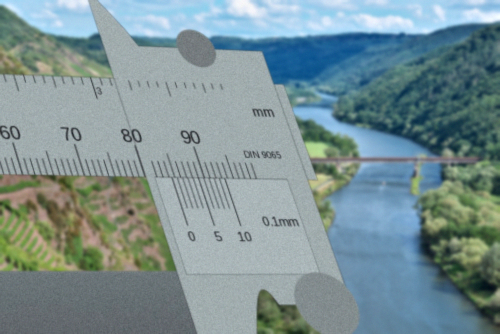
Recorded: 84.5,mm
